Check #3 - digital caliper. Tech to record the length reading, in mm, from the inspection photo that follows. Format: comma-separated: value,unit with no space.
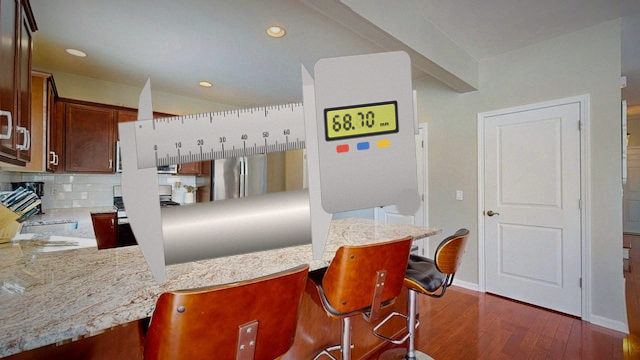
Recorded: 68.70,mm
